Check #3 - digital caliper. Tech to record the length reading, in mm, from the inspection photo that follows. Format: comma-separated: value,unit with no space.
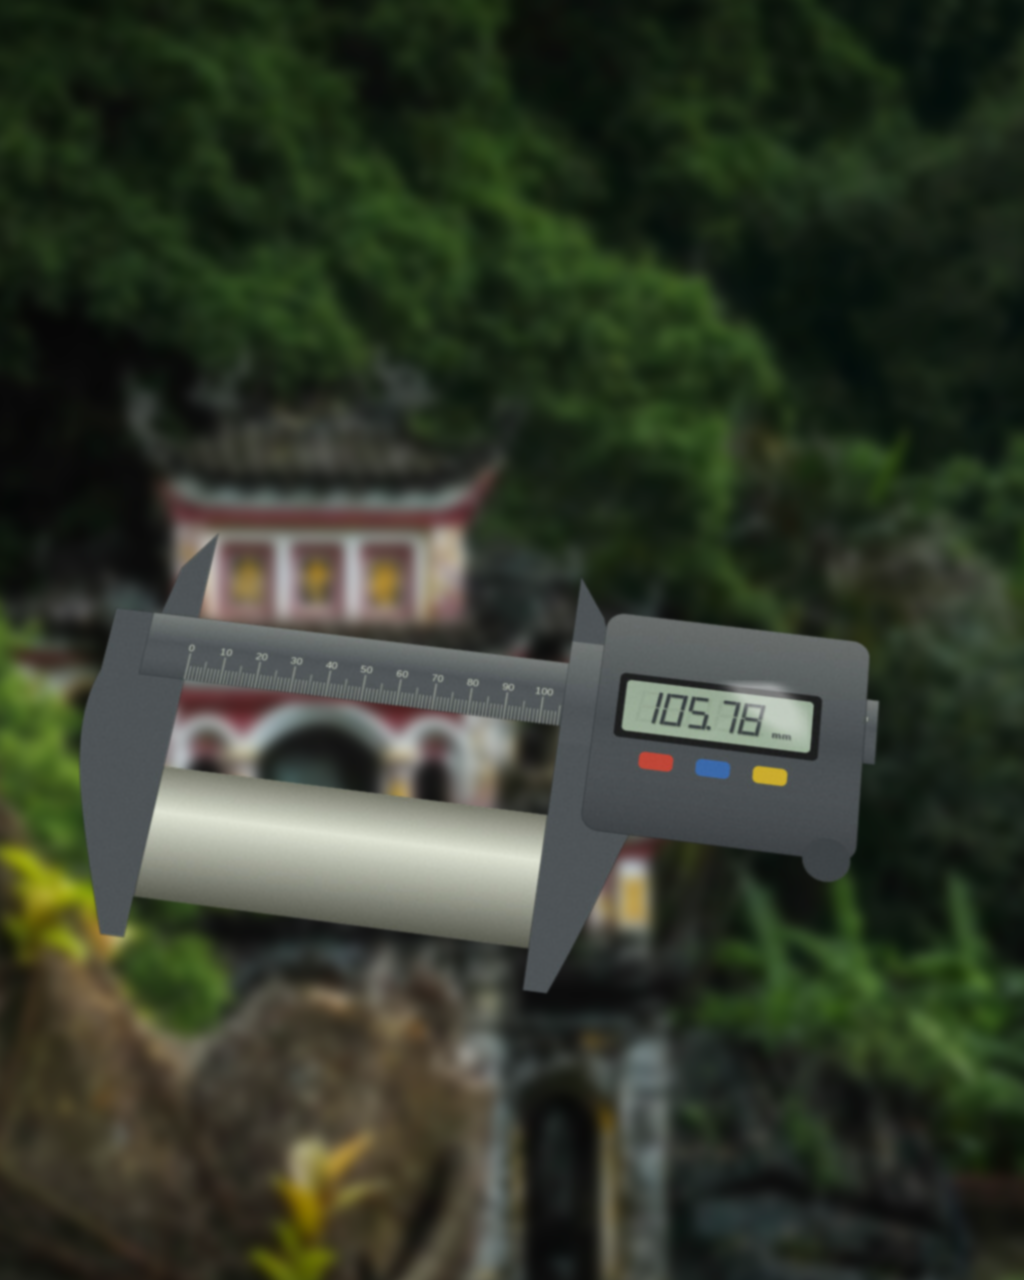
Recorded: 105.78,mm
